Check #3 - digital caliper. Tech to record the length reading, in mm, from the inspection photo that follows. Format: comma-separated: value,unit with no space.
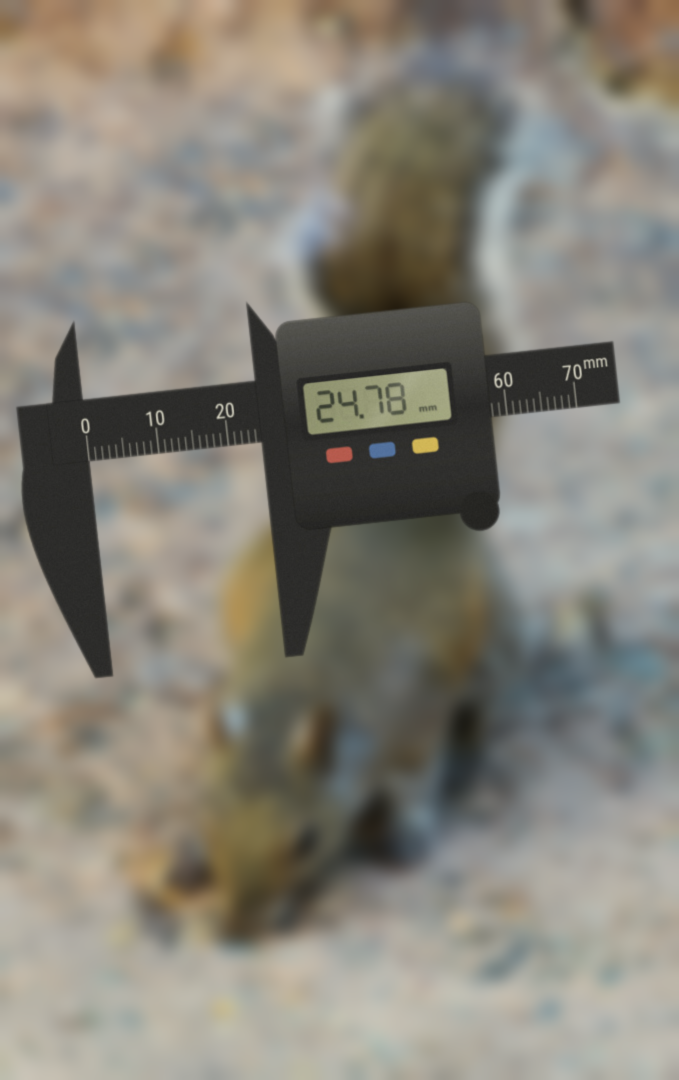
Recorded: 24.78,mm
